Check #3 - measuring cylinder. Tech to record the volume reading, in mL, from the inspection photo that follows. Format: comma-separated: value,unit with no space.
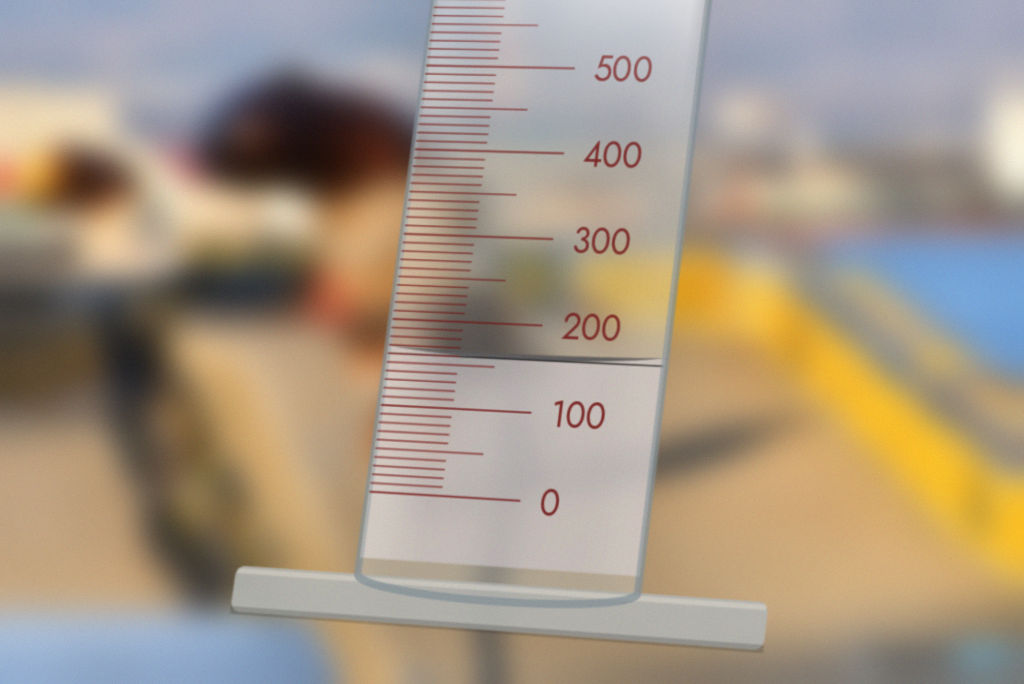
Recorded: 160,mL
